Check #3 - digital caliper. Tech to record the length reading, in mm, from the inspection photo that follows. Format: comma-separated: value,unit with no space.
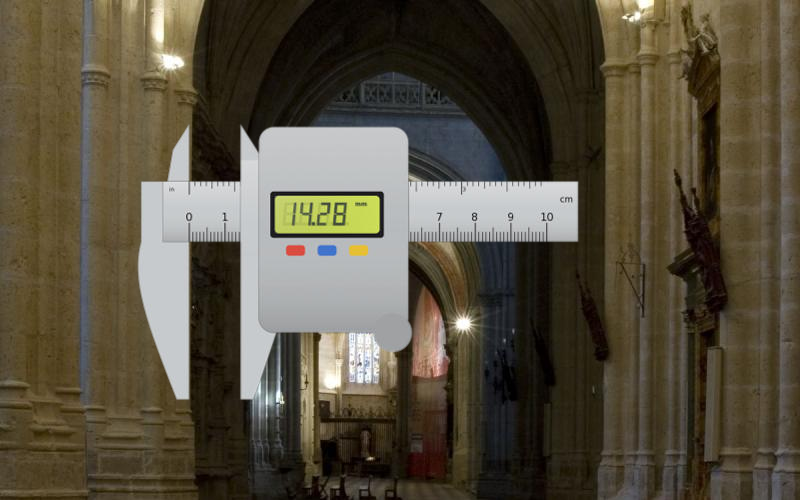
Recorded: 14.28,mm
